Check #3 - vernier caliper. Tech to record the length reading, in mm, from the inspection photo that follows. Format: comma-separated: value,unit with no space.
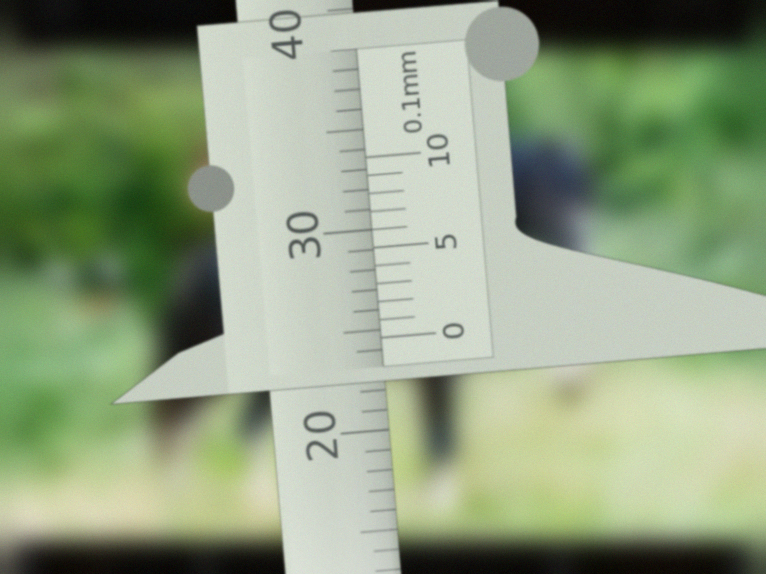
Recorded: 24.6,mm
